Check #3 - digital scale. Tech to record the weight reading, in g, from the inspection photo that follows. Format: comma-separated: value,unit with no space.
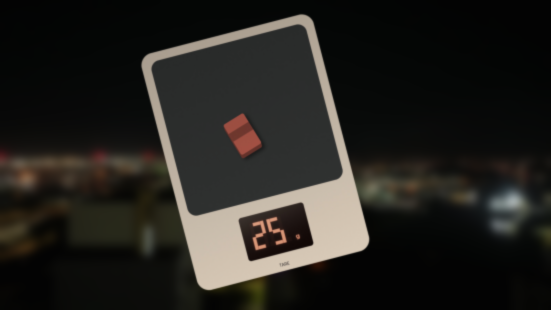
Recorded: 25,g
